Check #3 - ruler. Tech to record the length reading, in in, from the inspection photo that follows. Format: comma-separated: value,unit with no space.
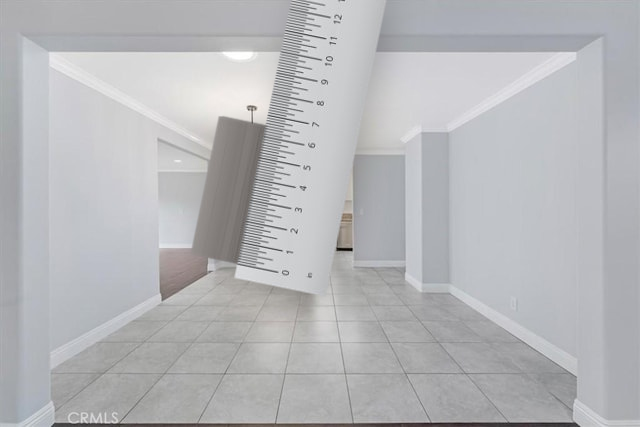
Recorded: 6.5,in
